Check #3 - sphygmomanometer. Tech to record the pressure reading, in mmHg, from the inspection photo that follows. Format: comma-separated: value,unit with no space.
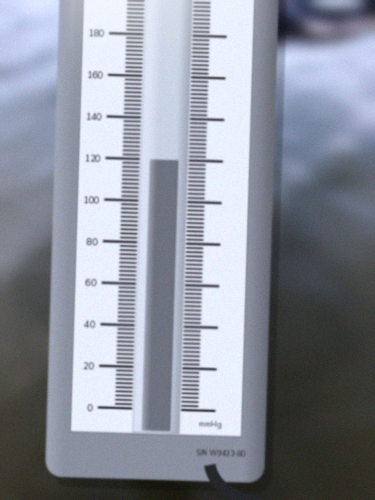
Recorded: 120,mmHg
